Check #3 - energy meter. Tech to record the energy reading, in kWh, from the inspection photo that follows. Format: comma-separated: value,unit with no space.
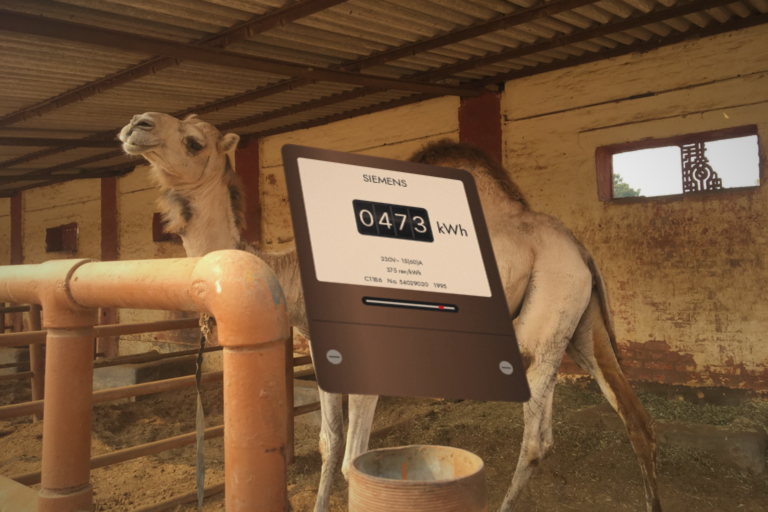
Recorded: 473,kWh
